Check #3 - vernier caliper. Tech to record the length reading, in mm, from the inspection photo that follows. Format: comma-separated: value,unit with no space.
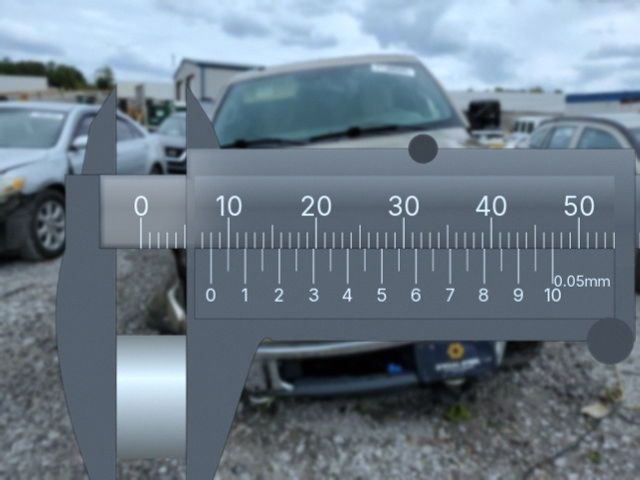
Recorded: 8.0,mm
